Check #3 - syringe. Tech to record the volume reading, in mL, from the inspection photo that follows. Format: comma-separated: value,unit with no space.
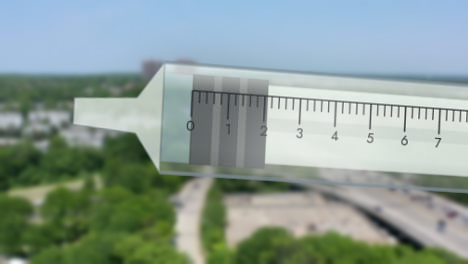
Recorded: 0,mL
